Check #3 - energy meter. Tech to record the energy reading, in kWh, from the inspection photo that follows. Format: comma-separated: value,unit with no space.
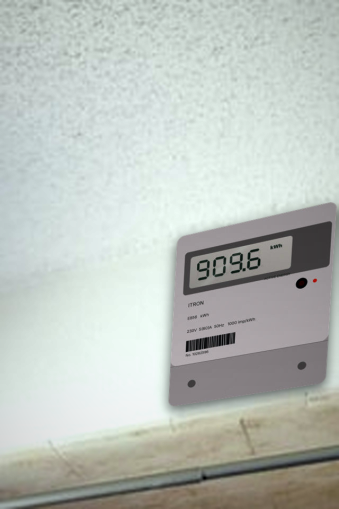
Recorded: 909.6,kWh
